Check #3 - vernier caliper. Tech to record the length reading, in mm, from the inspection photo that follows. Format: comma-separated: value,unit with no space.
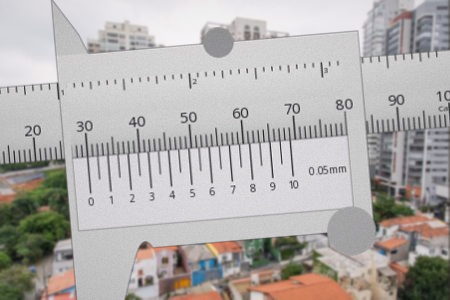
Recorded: 30.0,mm
